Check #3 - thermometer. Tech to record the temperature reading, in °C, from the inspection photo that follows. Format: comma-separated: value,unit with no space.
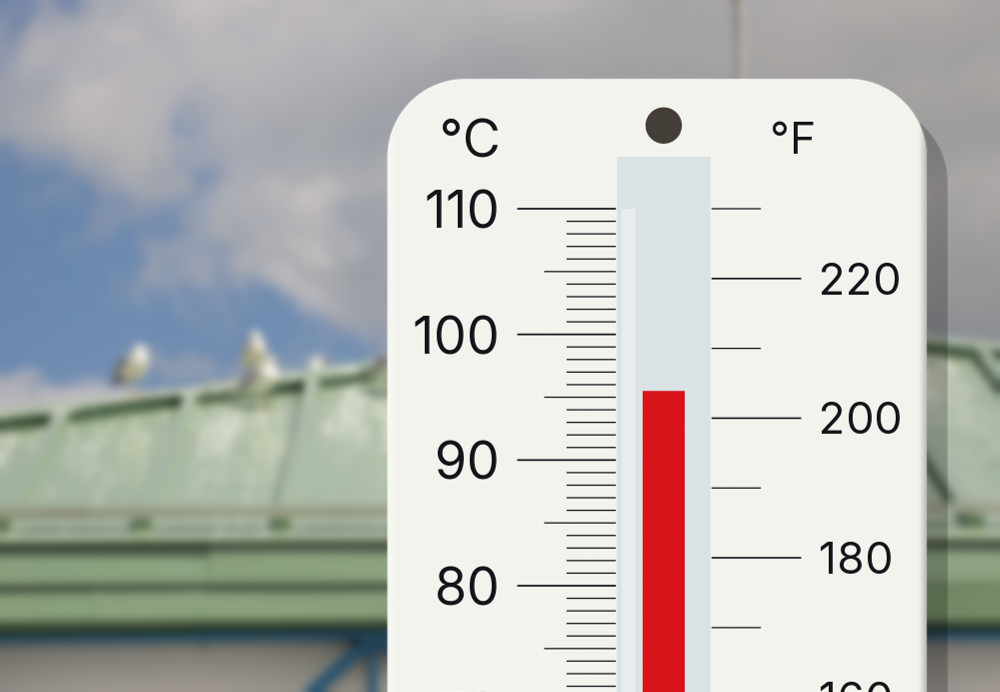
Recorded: 95.5,°C
